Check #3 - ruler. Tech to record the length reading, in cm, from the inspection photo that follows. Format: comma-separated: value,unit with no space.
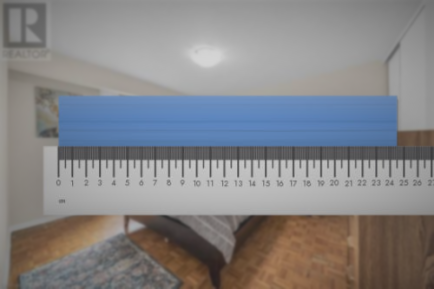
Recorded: 24.5,cm
